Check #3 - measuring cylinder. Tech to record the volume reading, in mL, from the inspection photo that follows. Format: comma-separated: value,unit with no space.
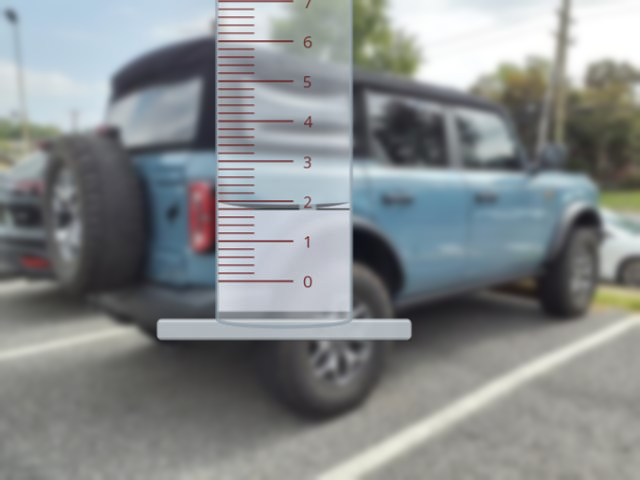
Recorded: 1.8,mL
